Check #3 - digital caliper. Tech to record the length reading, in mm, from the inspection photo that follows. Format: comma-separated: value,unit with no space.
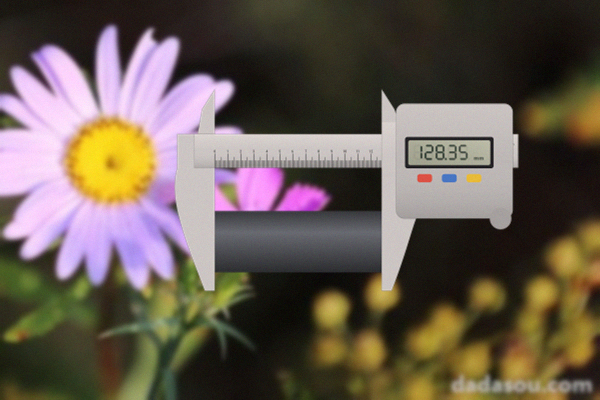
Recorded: 128.35,mm
